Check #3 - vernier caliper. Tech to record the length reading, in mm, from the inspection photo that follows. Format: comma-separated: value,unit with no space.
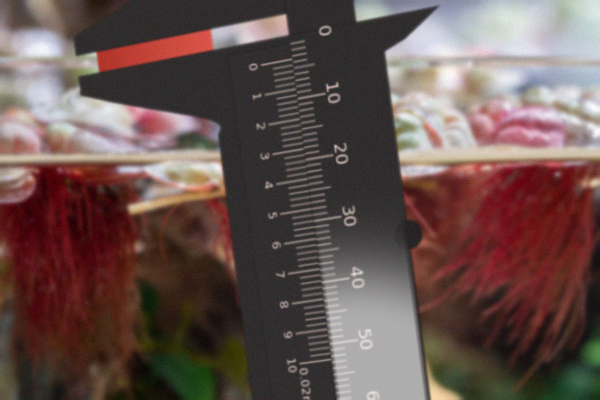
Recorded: 3.5,mm
